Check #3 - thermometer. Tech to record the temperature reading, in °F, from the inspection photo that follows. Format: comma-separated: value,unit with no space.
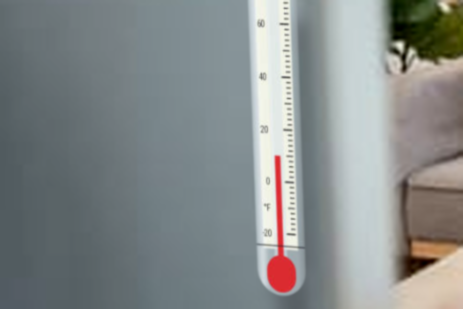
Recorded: 10,°F
